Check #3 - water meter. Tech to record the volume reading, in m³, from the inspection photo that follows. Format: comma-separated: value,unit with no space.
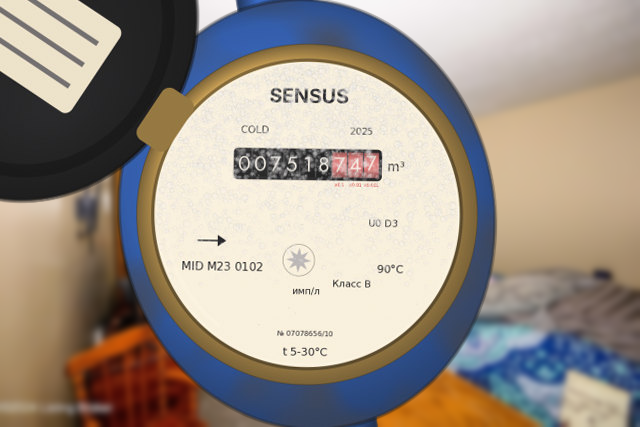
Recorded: 7518.747,m³
